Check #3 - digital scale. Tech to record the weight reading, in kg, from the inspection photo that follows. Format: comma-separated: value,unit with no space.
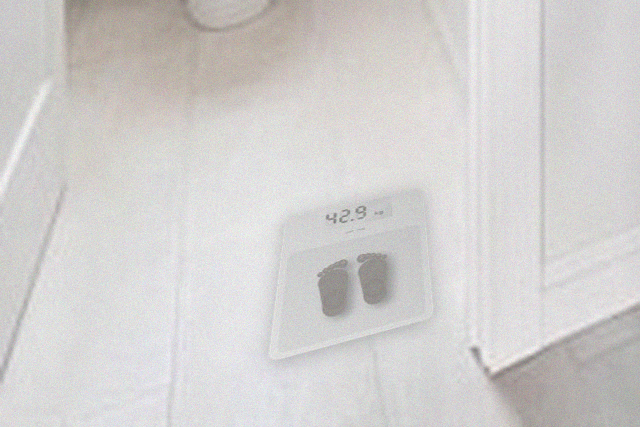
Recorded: 42.9,kg
